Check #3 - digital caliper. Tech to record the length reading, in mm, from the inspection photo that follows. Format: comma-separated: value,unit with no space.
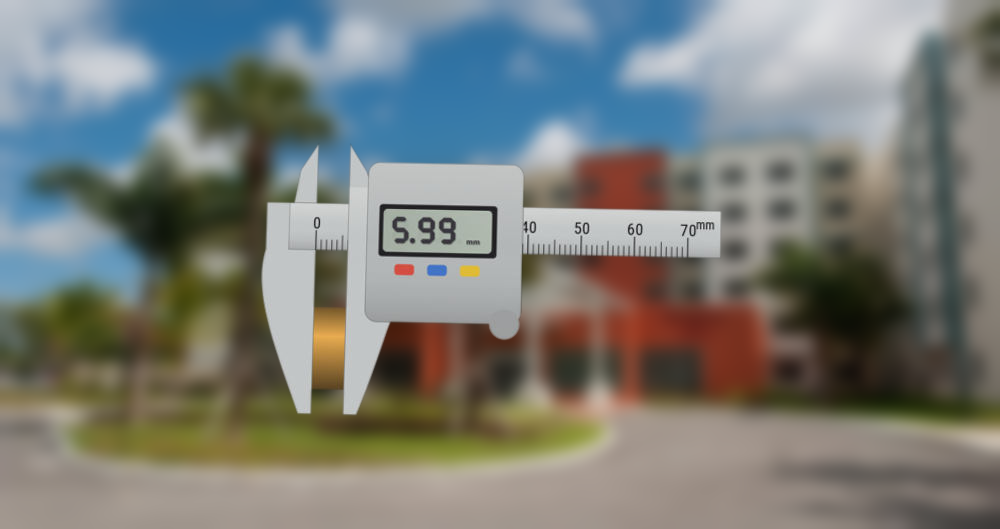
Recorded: 5.99,mm
